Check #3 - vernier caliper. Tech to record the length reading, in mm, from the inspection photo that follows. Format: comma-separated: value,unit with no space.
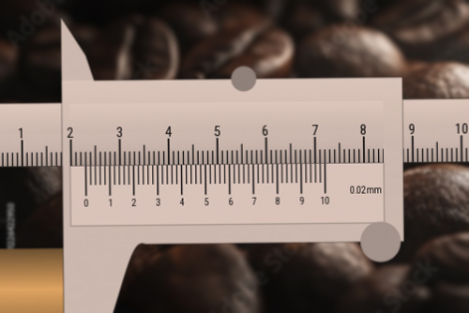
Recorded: 23.0,mm
